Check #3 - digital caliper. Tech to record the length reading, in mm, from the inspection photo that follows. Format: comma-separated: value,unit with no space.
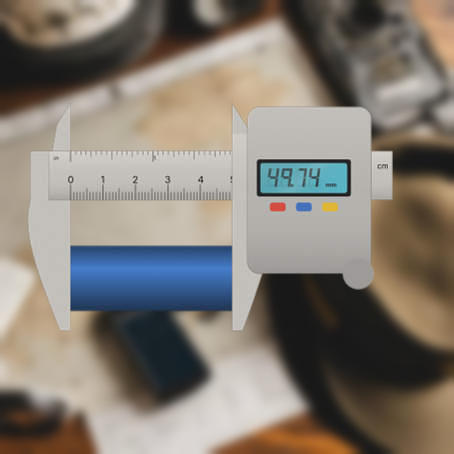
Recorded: 49.74,mm
